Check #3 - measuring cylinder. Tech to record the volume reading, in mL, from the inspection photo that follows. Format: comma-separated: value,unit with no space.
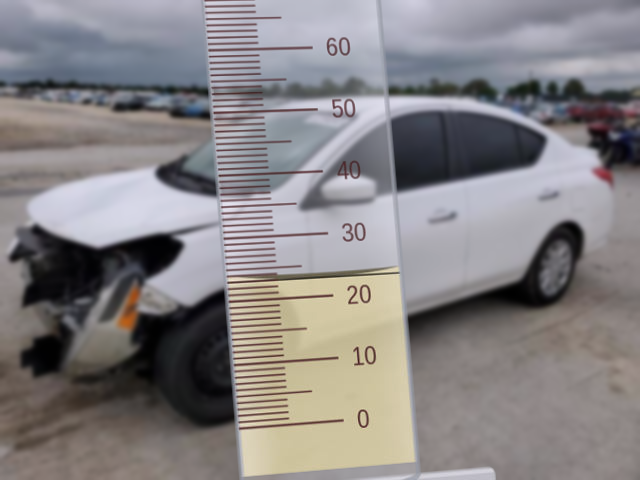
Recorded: 23,mL
